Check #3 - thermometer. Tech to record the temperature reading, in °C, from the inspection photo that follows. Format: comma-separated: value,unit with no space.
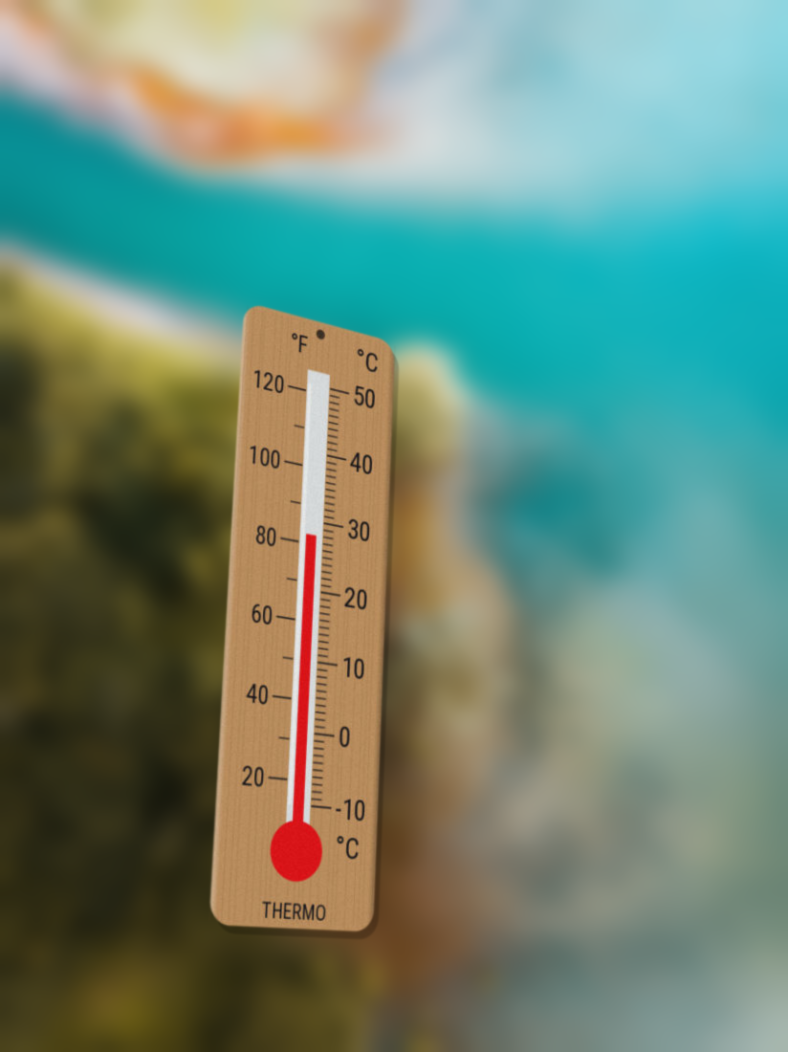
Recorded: 28,°C
